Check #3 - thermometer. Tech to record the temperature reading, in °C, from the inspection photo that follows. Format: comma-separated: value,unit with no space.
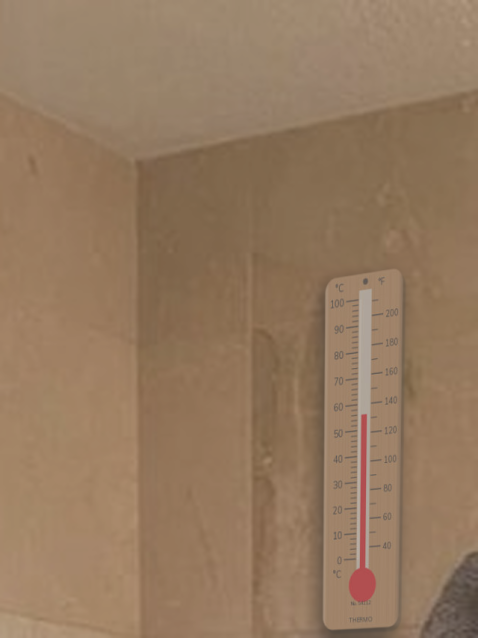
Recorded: 56,°C
